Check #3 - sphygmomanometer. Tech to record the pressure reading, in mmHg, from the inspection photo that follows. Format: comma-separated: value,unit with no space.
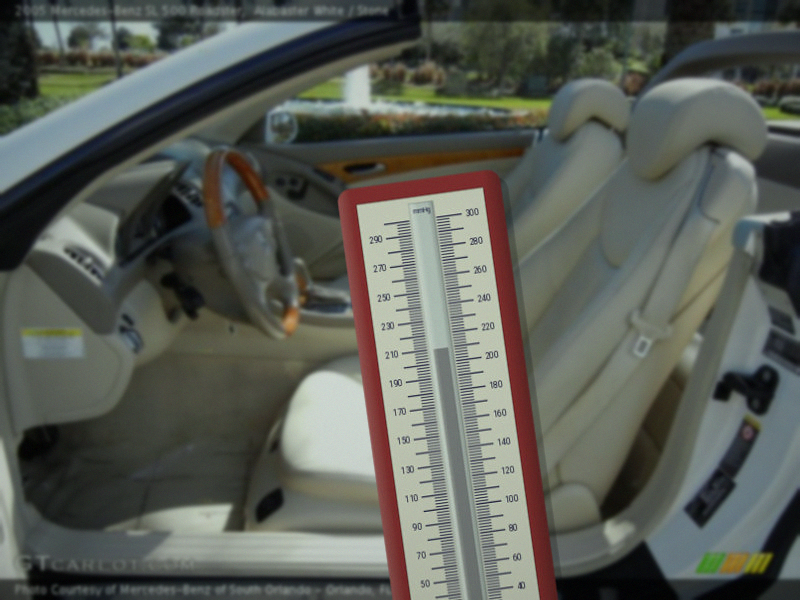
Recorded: 210,mmHg
